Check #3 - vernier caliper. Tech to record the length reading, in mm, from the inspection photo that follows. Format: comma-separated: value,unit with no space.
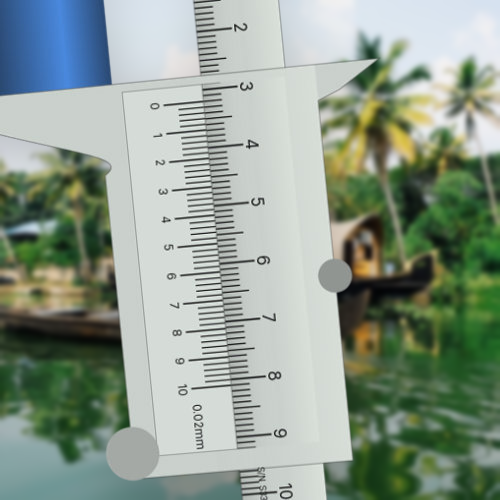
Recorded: 32.0,mm
